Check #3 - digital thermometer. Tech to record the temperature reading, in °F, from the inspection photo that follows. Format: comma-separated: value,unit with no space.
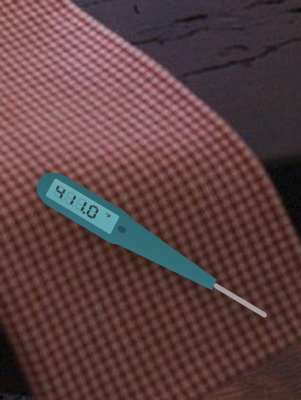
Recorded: 411.0,°F
